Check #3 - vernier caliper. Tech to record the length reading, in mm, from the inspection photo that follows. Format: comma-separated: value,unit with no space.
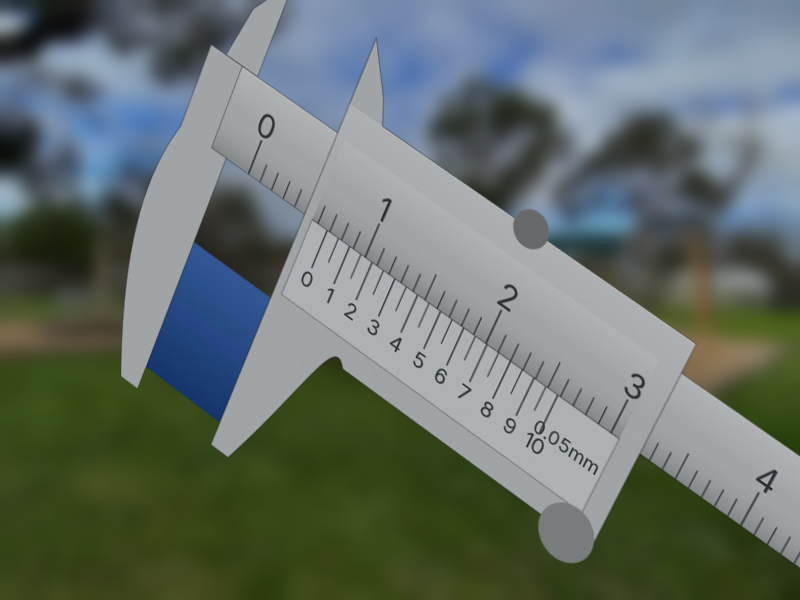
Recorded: 6.8,mm
